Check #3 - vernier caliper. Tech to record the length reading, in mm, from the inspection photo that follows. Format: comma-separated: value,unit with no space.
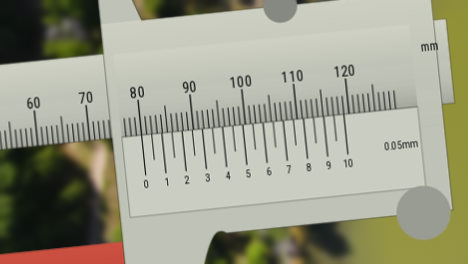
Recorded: 80.0,mm
